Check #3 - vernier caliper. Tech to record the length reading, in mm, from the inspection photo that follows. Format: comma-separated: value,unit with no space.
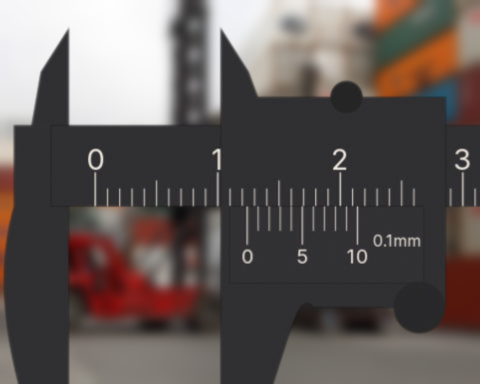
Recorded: 12.4,mm
